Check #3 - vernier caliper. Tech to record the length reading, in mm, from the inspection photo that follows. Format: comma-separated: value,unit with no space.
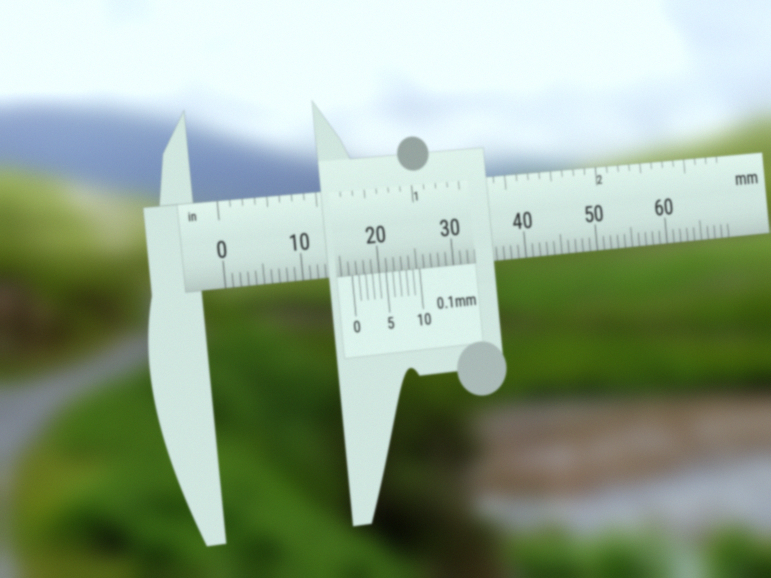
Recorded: 16.4,mm
